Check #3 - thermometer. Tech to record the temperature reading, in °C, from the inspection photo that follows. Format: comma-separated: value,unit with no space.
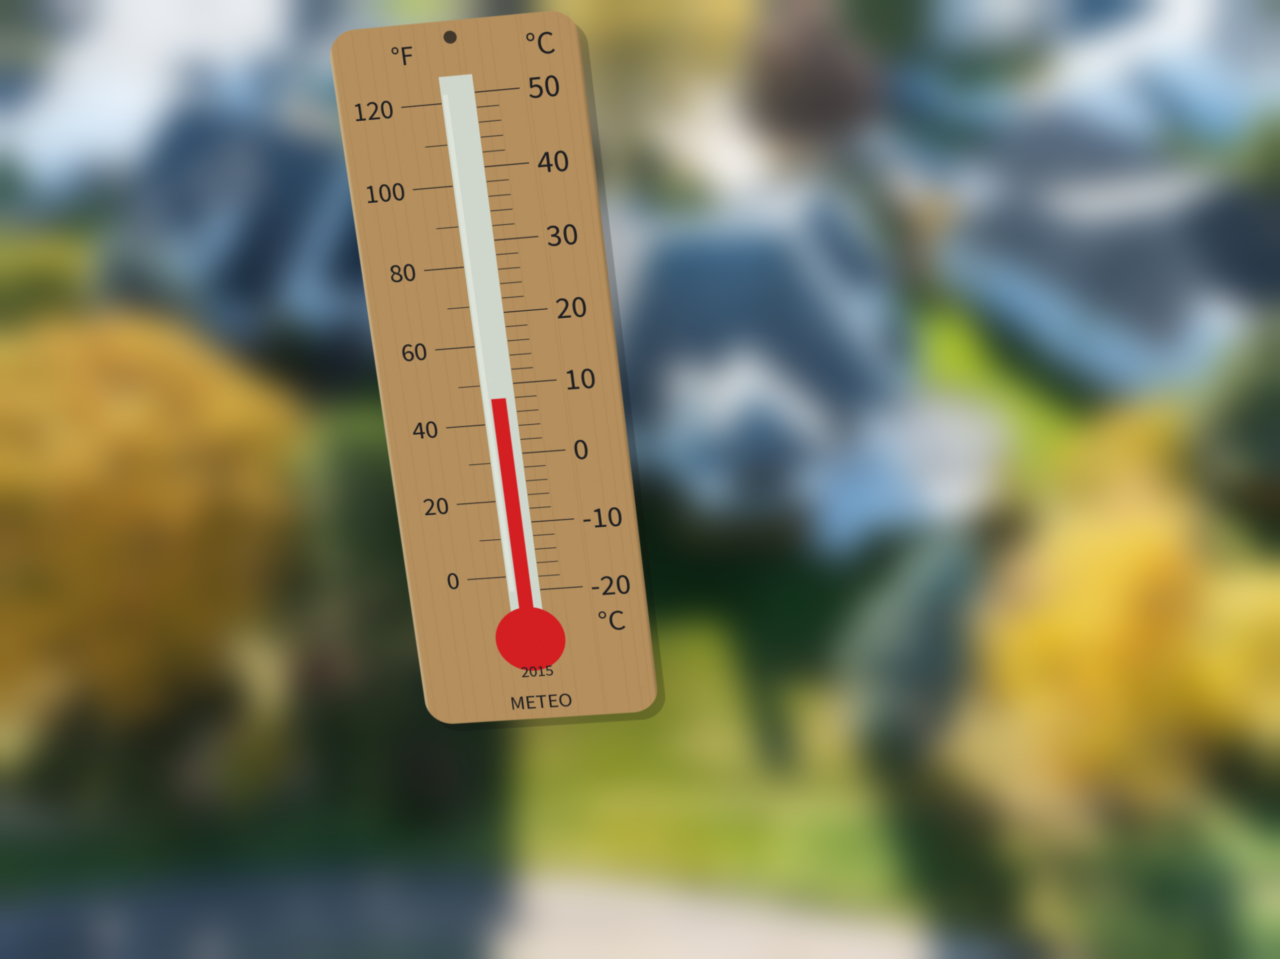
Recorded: 8,°C
